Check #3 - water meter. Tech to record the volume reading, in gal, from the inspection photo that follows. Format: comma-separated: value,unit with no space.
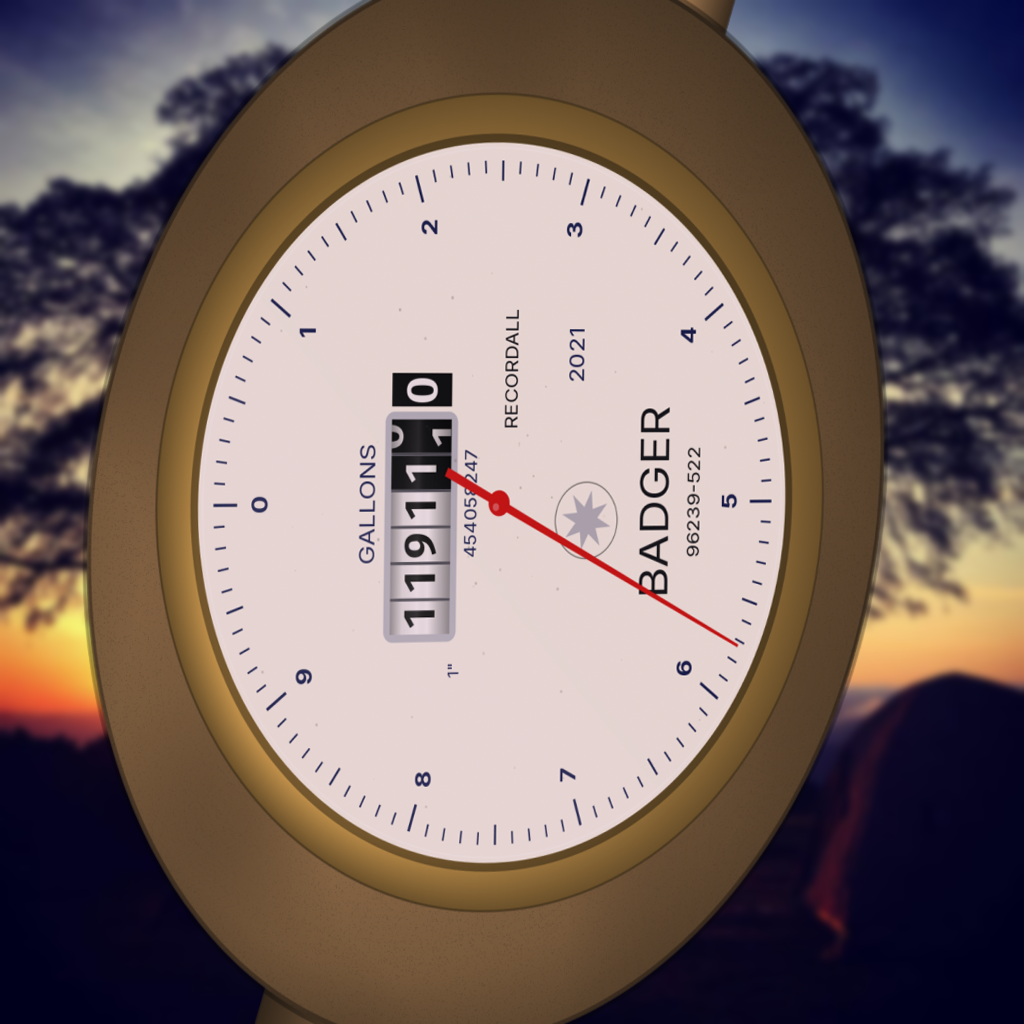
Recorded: 1191105.7,gal
